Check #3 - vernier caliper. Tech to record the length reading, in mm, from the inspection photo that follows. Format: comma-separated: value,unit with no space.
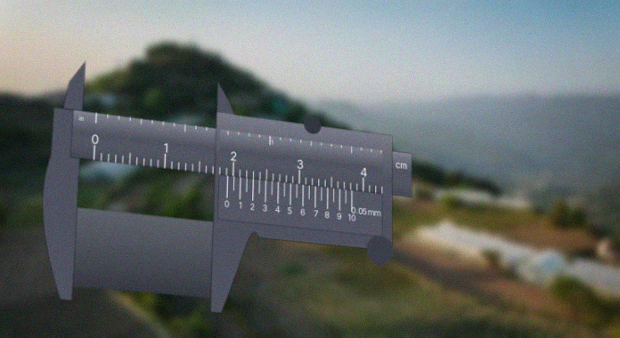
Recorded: 19.2,mm
